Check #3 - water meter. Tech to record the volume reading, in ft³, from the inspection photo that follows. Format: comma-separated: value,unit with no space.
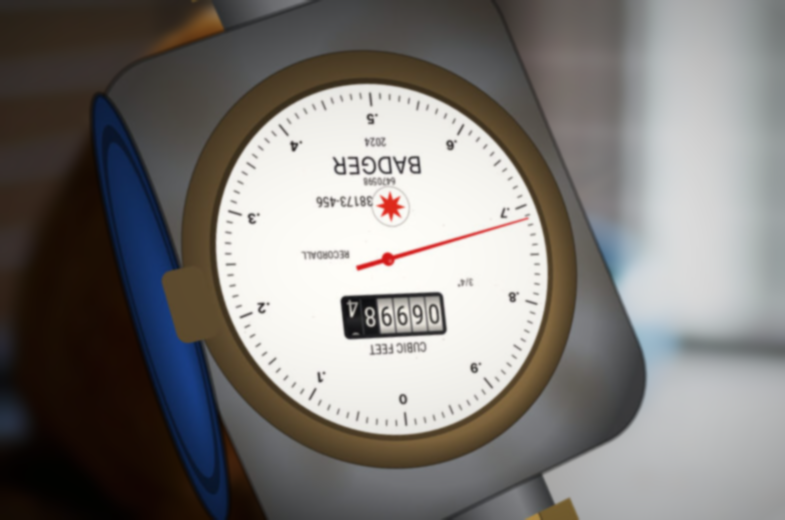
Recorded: 69983.71,ft³
